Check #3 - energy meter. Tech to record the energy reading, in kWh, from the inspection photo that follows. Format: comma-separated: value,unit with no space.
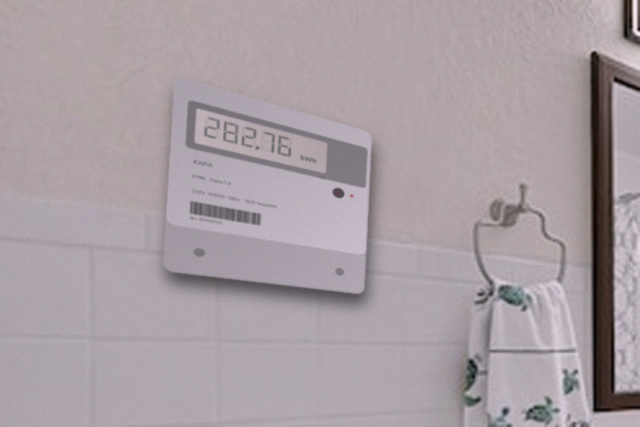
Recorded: 282.76,kWh
